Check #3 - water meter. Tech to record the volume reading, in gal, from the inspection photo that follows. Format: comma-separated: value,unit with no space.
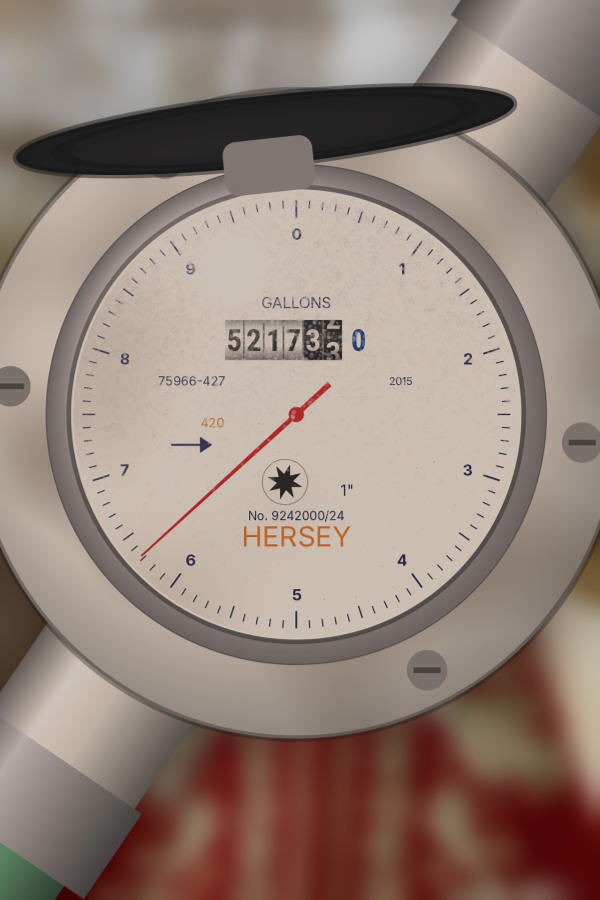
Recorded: 5217326.3,gal
